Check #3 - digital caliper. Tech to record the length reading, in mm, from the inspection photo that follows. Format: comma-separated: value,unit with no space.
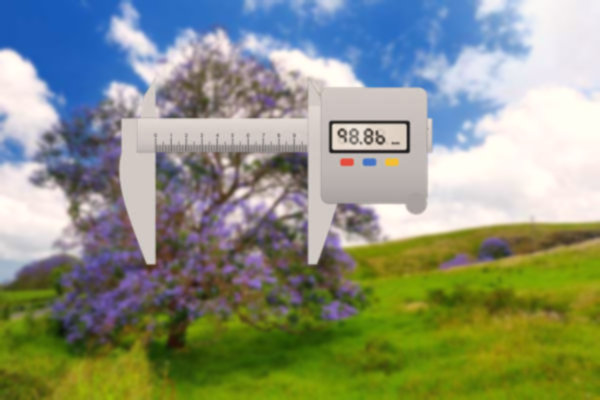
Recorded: 98.86,mm
